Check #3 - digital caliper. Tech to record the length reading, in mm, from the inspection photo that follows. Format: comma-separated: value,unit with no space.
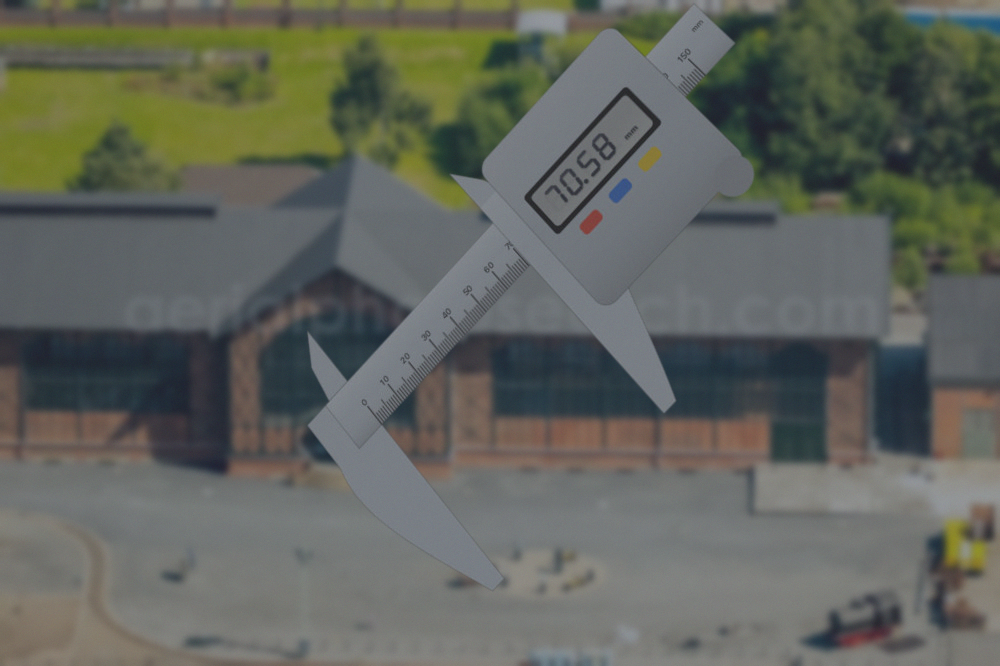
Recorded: 70.58,mm
